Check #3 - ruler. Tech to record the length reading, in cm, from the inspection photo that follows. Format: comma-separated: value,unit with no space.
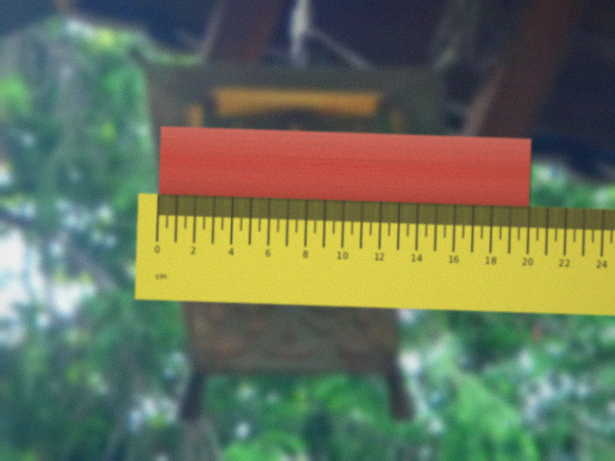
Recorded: 20,cm
